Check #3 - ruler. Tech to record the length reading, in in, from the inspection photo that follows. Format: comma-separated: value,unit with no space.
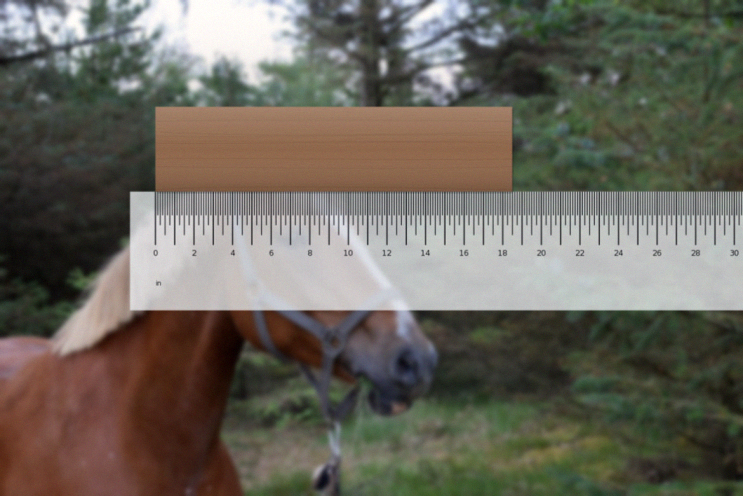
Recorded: 18.5,in
